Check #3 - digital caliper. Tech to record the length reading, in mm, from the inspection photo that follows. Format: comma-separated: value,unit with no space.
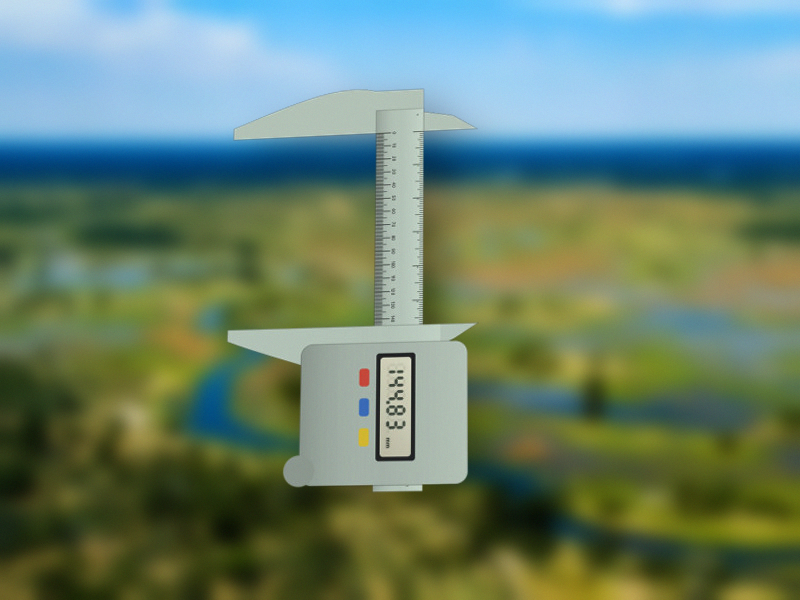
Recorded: 144.83,mm
